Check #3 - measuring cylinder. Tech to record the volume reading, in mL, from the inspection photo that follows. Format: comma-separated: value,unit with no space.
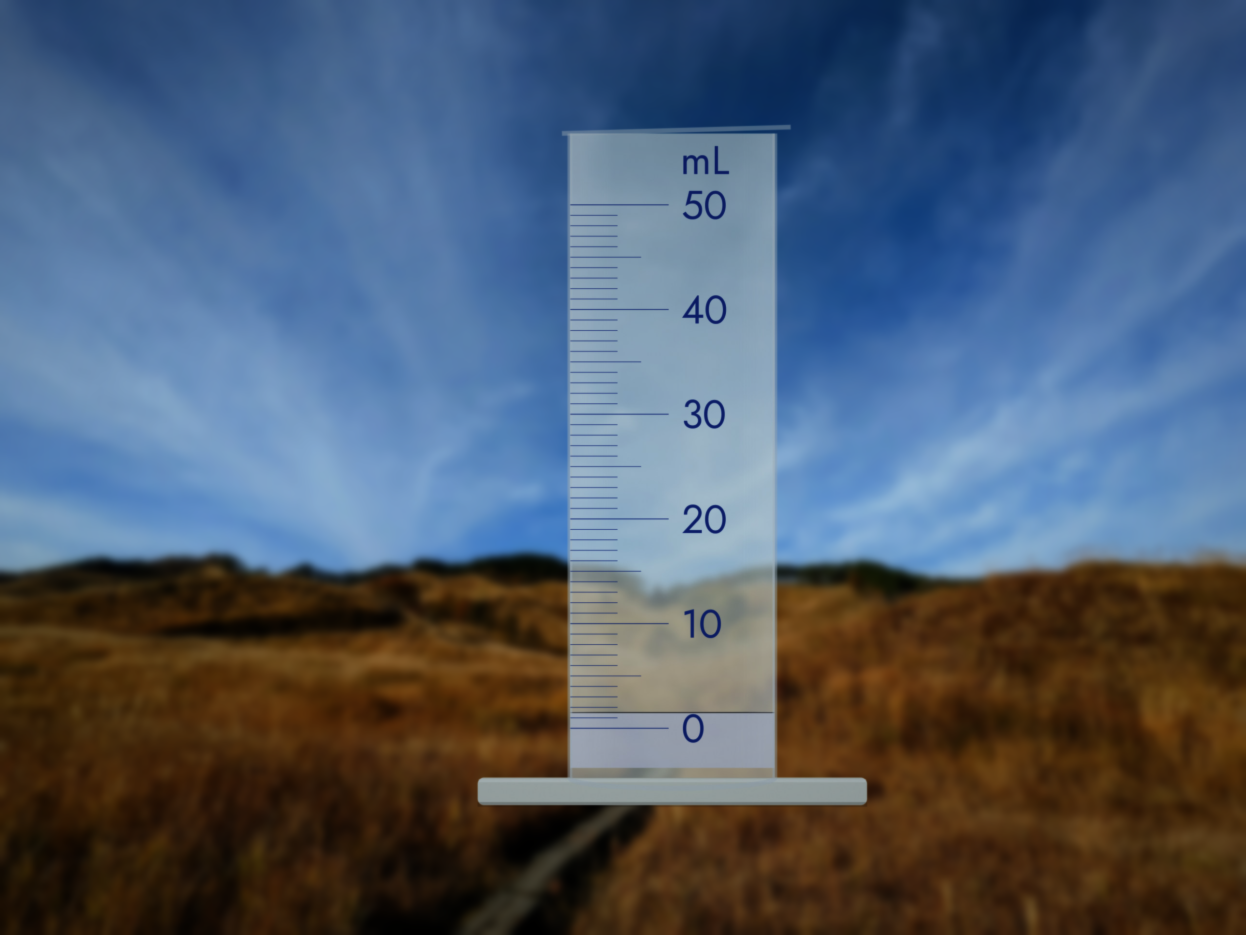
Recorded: 1.5,mL
